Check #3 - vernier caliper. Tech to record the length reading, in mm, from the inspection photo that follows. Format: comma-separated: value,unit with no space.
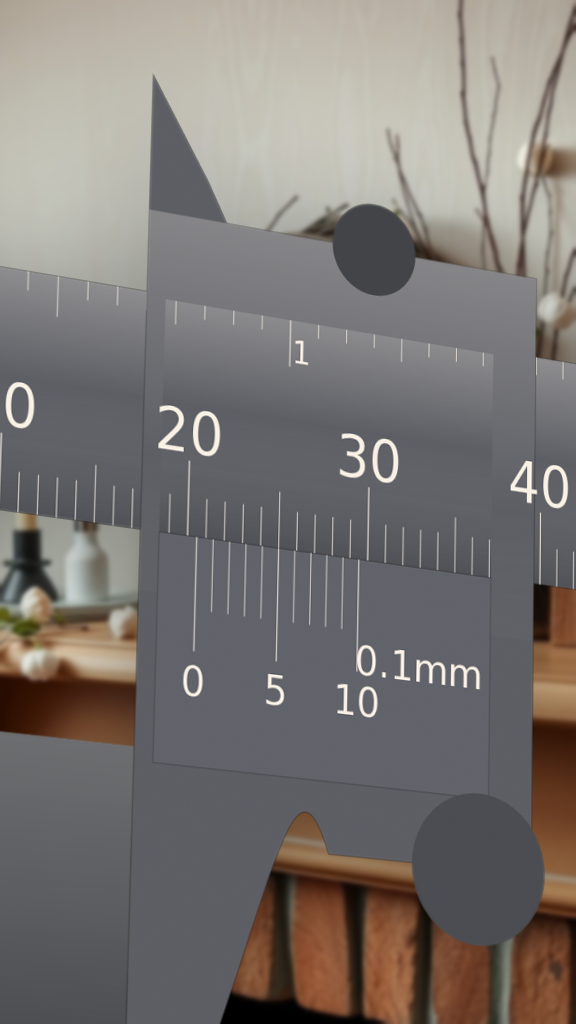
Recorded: 20.5,mm
